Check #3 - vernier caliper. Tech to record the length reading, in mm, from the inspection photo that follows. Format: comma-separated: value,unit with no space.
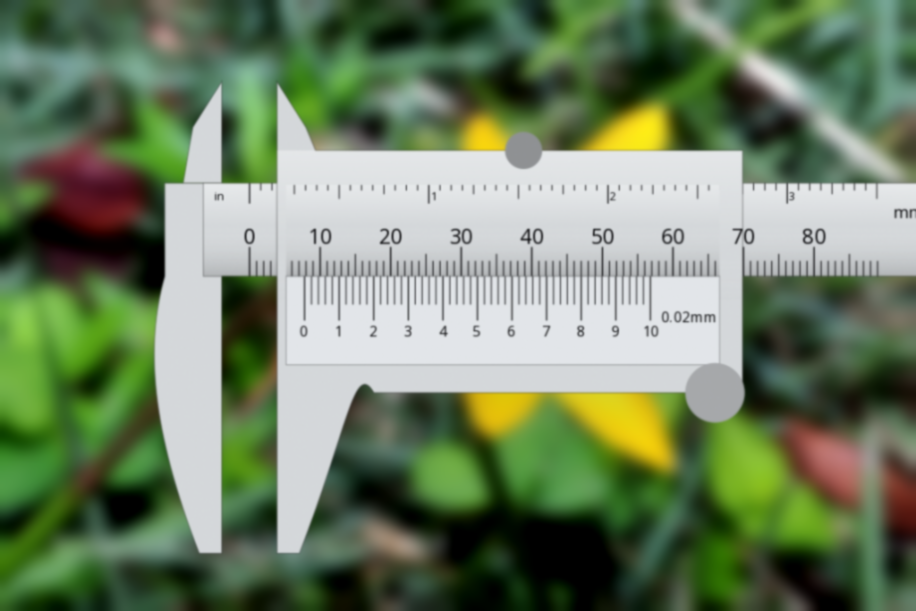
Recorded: 7.8,mm
